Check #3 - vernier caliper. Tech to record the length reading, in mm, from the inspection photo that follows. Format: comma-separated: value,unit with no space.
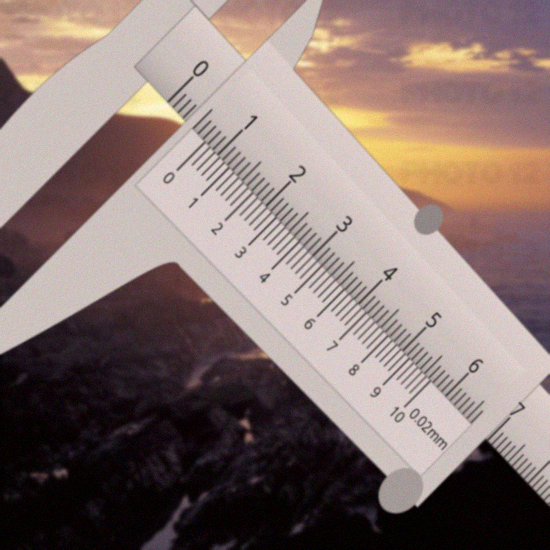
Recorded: 7.5,mm
